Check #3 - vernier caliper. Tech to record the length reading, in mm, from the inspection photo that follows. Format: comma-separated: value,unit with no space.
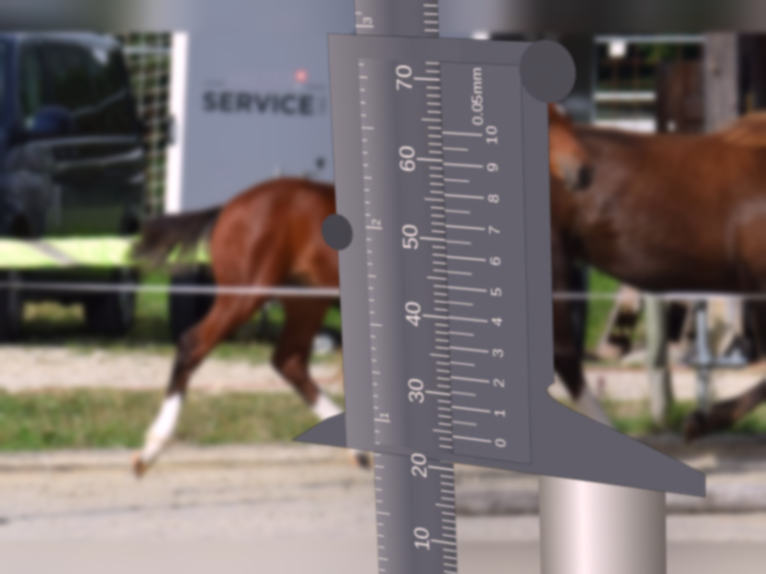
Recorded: 24.5,mm
